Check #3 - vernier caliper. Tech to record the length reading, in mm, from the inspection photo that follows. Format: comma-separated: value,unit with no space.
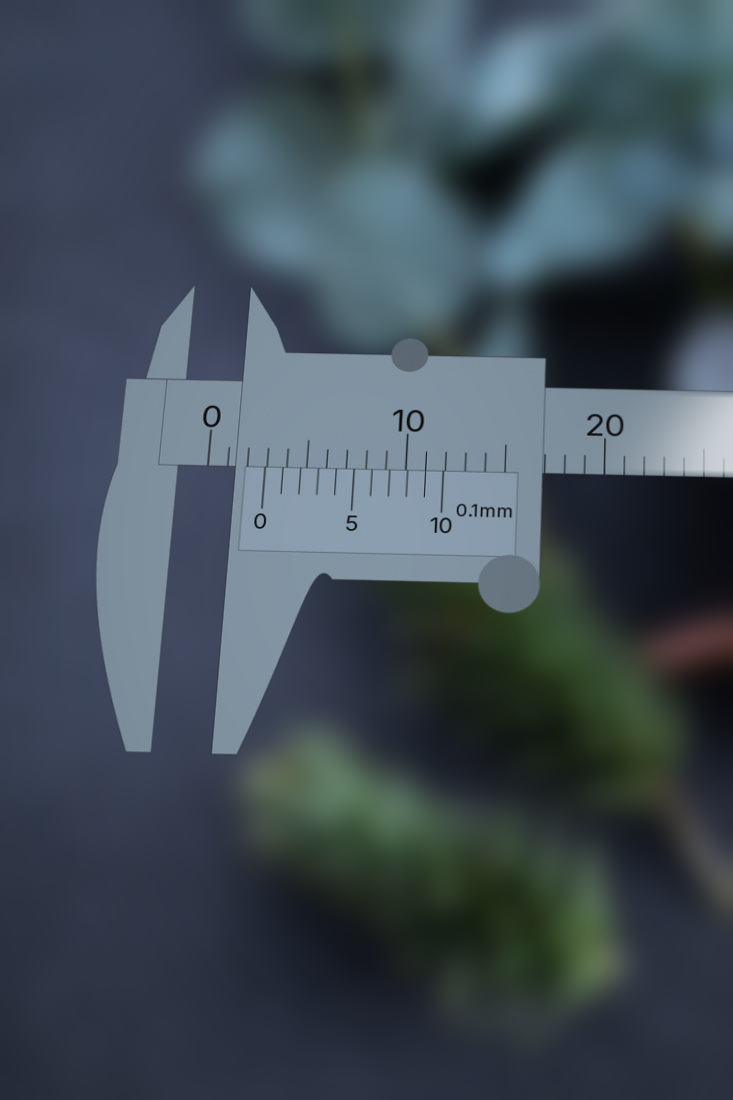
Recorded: 2.9,mm
